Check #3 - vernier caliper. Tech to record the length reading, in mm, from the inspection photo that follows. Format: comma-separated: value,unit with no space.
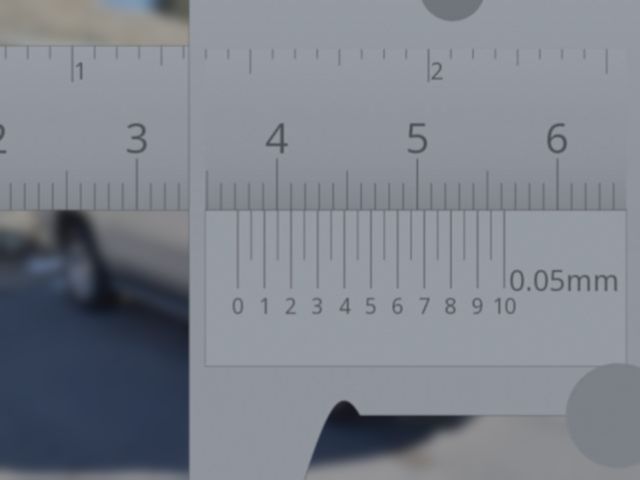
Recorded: 37.2,mm
